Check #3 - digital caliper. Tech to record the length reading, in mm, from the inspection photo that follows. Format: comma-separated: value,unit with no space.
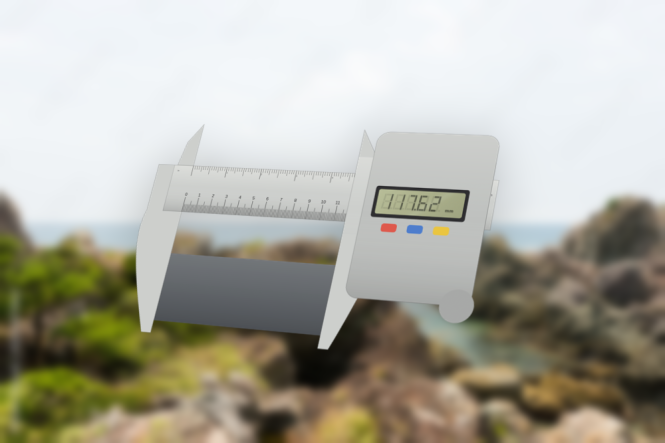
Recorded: 117.62,mm
